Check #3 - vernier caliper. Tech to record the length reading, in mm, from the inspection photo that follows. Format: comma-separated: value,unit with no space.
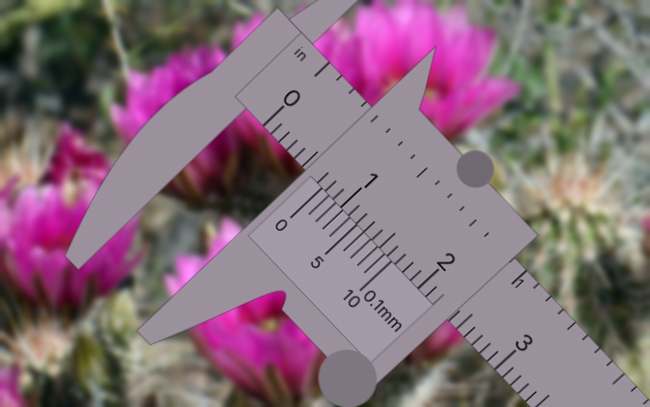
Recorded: 7.6,mm
